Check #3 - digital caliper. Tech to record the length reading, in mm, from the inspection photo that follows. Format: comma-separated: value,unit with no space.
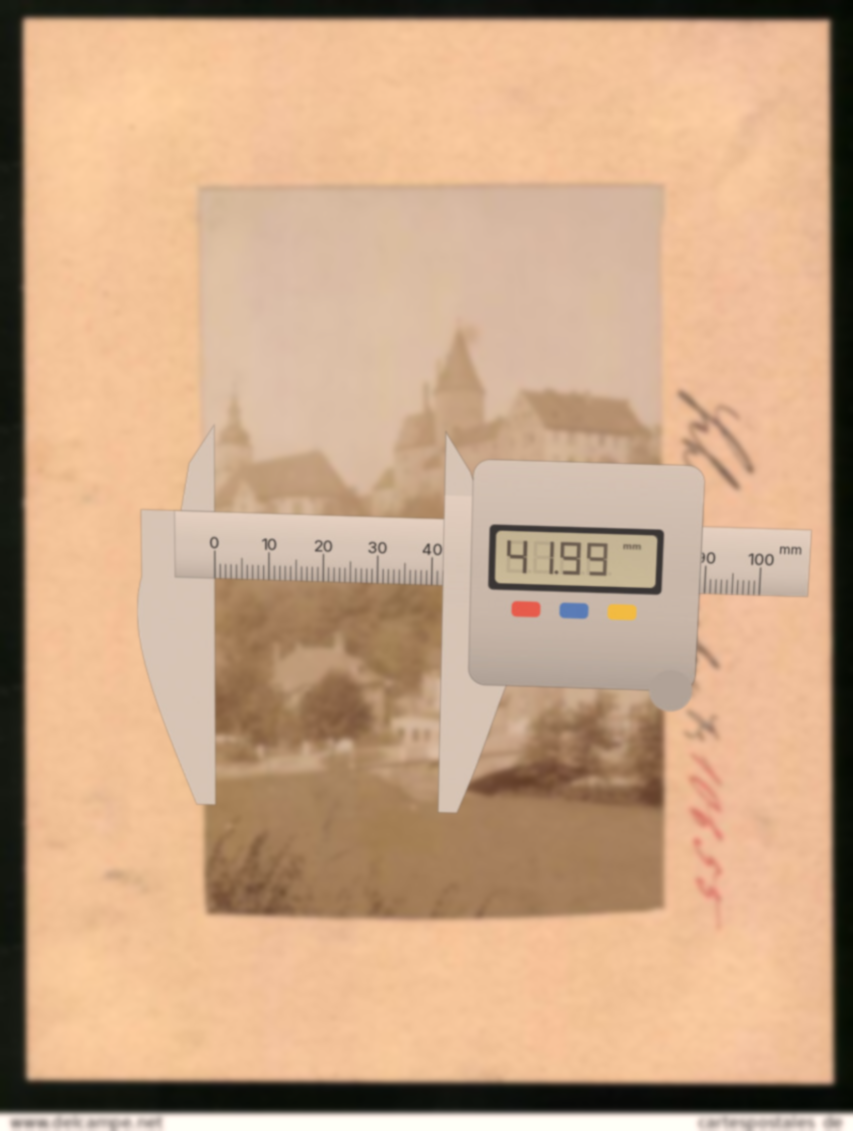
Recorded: 41.99,mm
